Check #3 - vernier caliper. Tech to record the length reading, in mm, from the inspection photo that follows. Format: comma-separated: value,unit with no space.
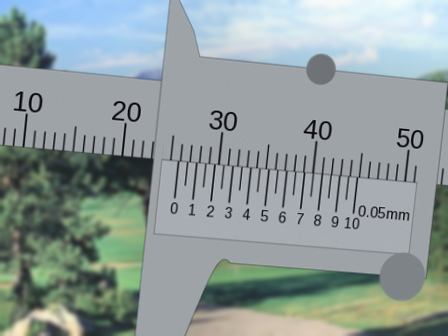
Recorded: 25.8,mm
